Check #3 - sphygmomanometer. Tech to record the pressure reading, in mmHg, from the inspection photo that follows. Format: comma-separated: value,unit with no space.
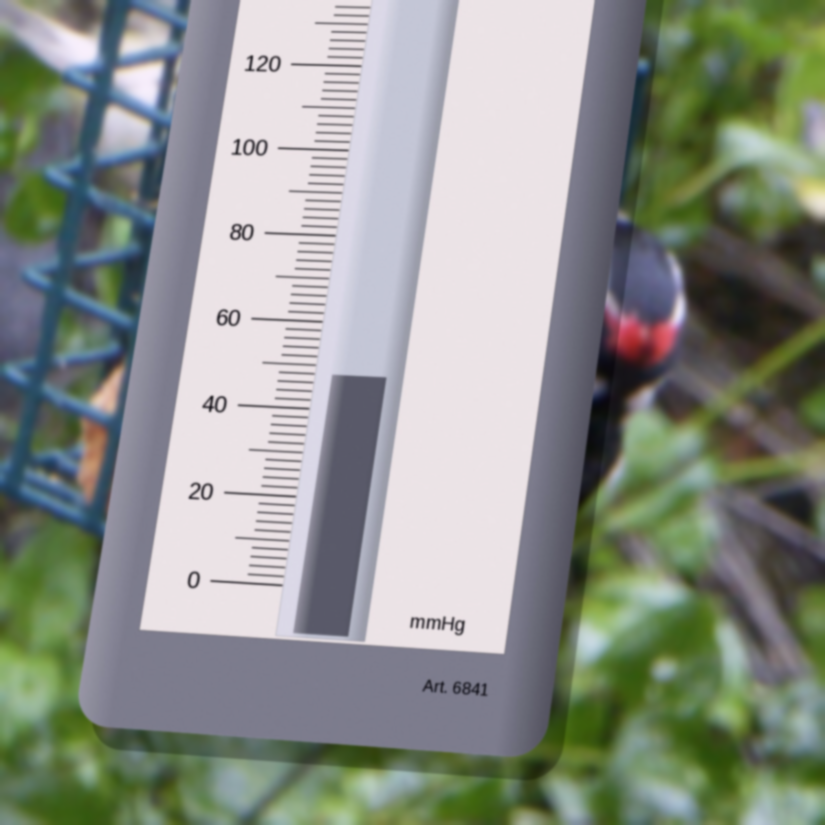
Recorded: 48,mmHg
